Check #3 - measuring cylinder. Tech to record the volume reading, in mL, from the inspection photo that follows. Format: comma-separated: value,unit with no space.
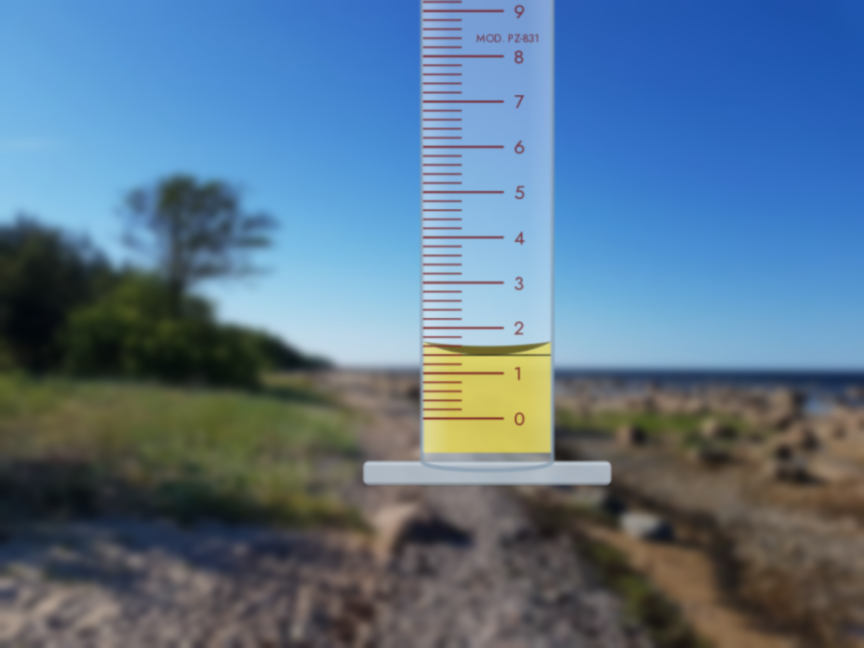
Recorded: 1.4,mL
